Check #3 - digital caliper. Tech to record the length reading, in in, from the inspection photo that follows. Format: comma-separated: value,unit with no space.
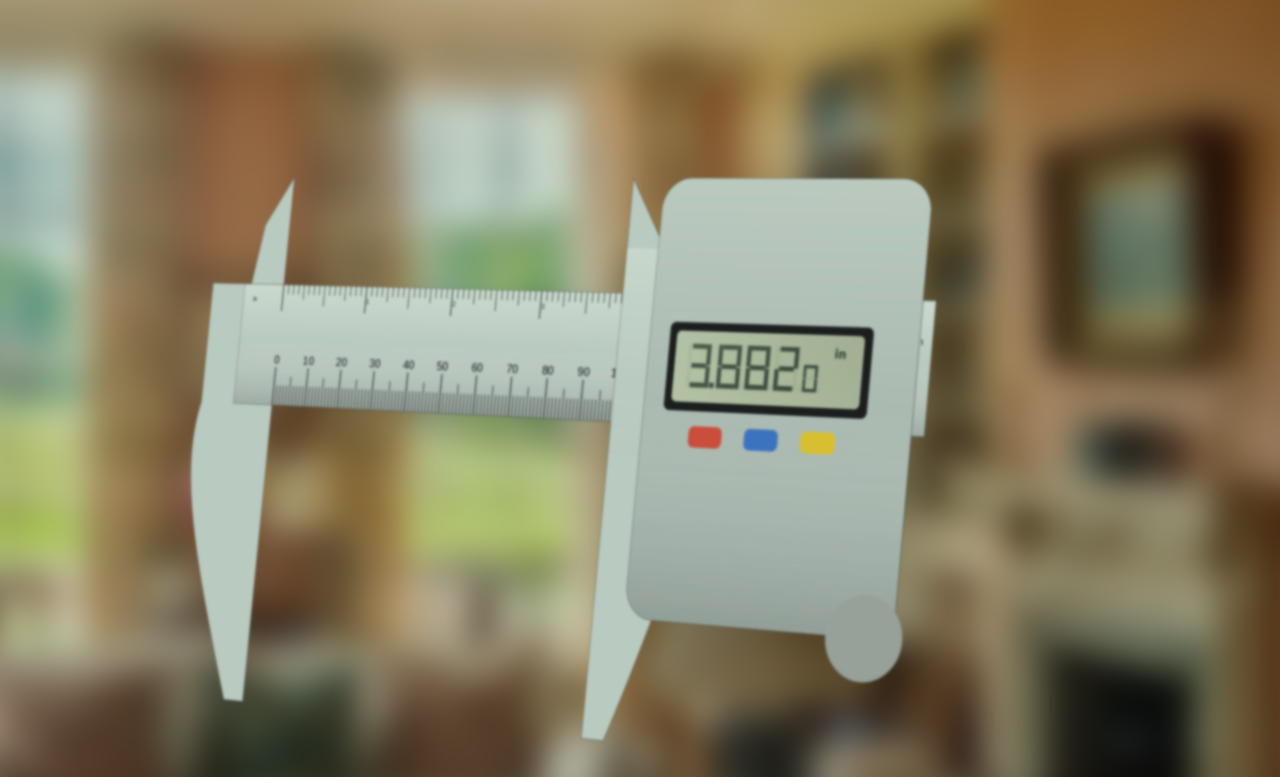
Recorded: 3.8820,in
